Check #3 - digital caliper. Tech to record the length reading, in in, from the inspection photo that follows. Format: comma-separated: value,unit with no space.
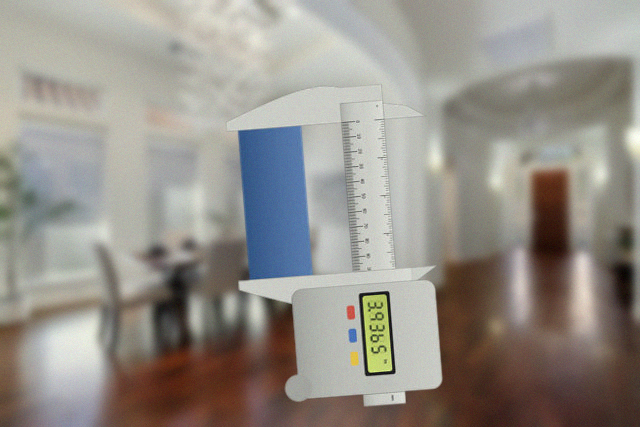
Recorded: 3.9365,in
